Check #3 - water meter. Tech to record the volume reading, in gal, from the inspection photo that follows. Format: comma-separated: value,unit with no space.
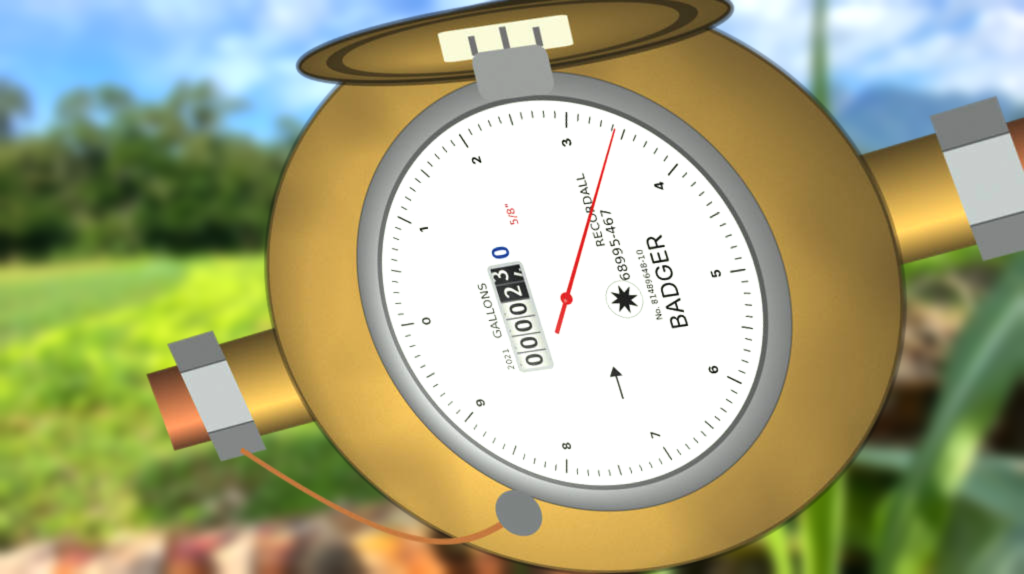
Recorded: 233.4,gal
